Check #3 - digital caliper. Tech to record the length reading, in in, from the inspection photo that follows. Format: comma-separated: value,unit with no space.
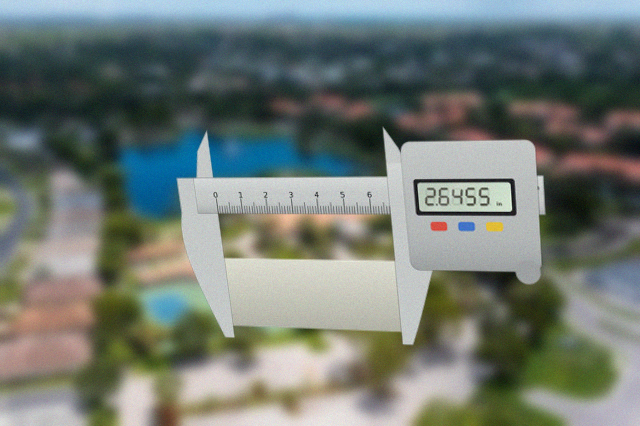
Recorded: 2.6455,in
